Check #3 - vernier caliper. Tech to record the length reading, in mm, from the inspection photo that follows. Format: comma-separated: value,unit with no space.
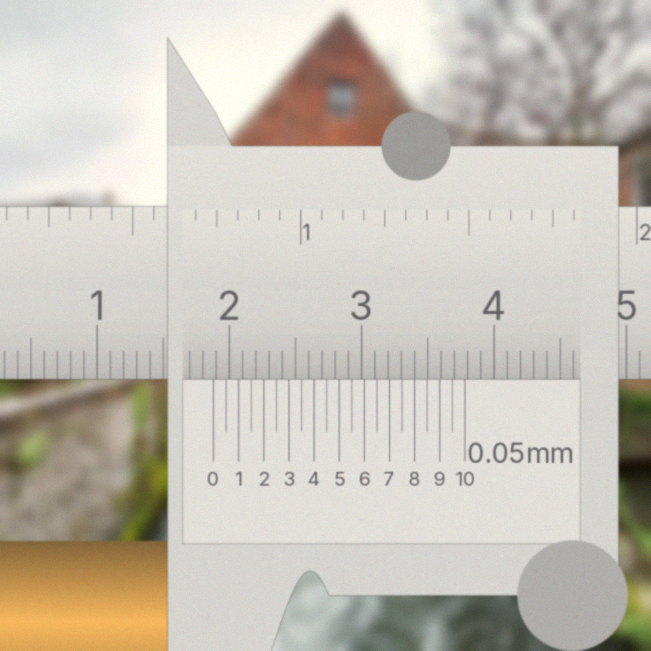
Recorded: 18.8,mm
